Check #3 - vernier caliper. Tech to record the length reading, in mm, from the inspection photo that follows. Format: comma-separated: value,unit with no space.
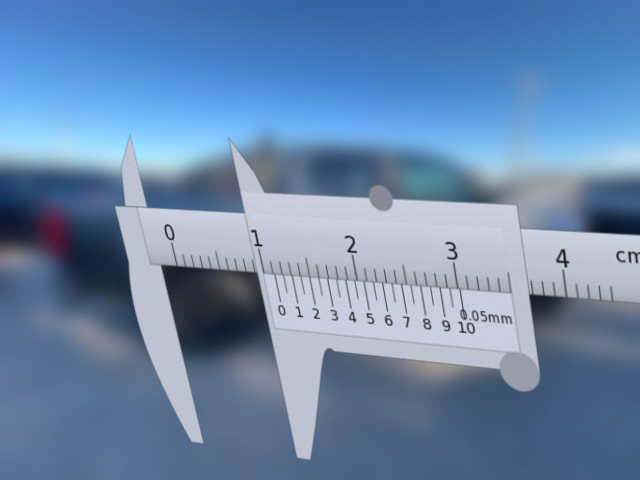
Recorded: 11.2,mm
